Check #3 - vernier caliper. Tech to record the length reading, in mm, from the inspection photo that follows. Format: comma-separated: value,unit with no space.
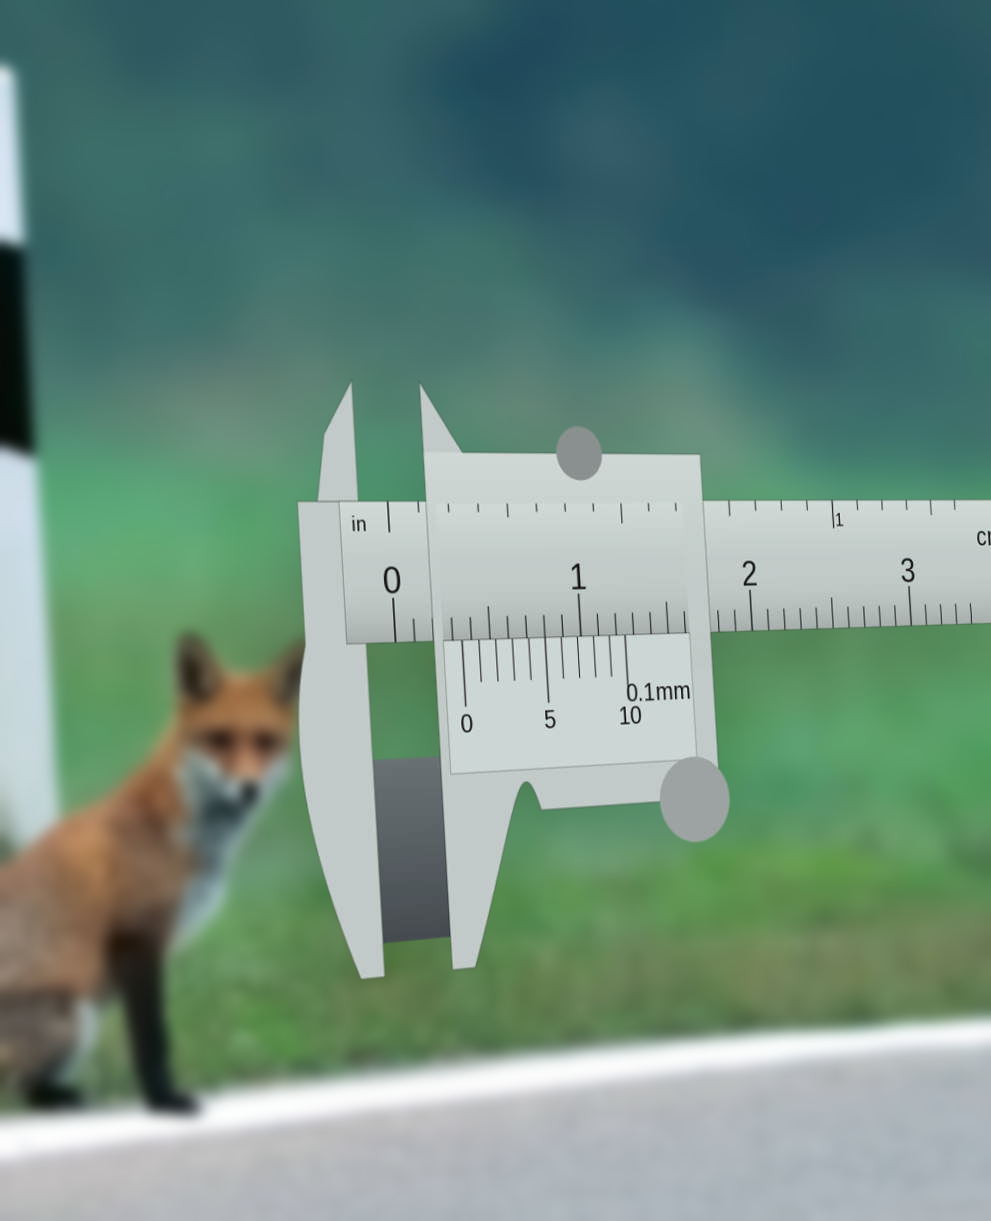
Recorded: 3.5,mm
